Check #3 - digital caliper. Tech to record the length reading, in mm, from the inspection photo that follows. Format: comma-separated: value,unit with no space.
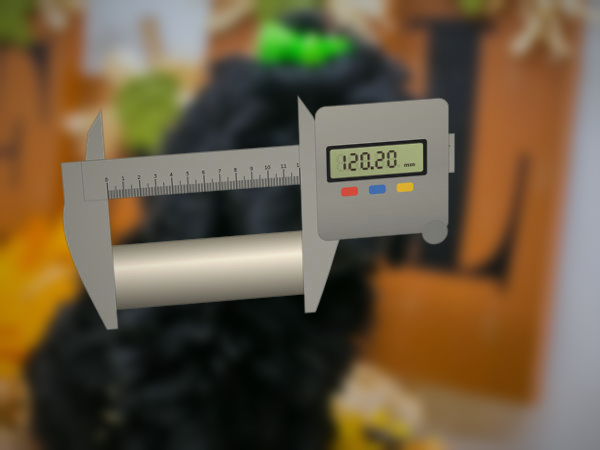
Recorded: 120.20,mm
